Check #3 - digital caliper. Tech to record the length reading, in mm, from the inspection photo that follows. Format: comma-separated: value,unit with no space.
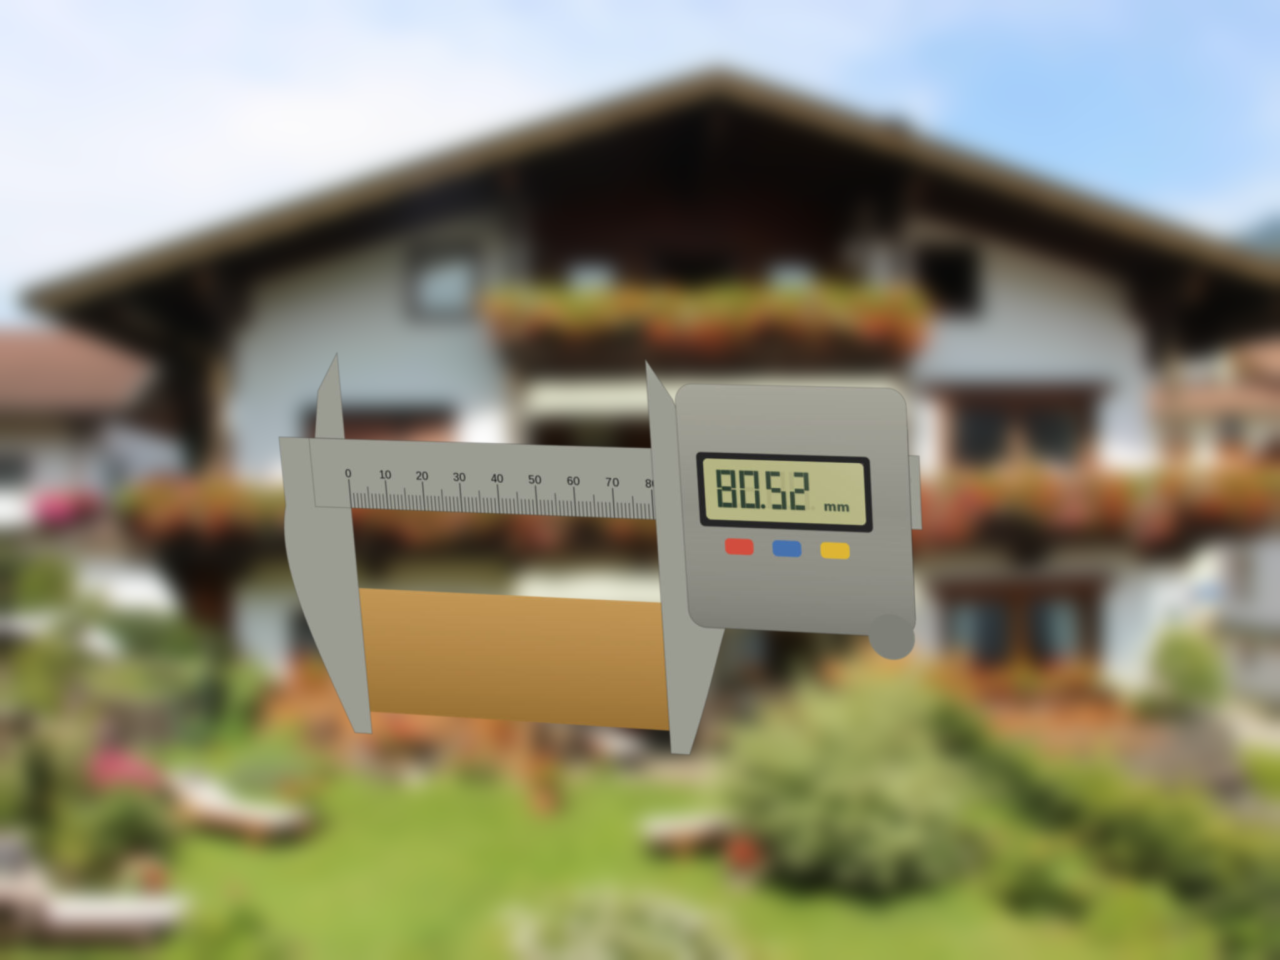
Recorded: 80.52,mm
